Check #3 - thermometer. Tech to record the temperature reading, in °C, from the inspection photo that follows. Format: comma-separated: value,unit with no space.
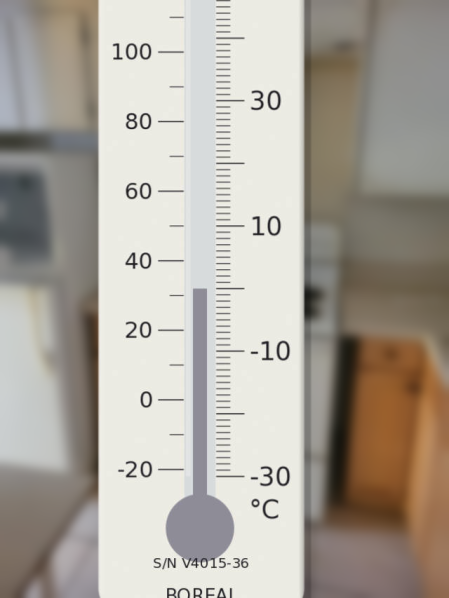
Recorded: 0,°C
